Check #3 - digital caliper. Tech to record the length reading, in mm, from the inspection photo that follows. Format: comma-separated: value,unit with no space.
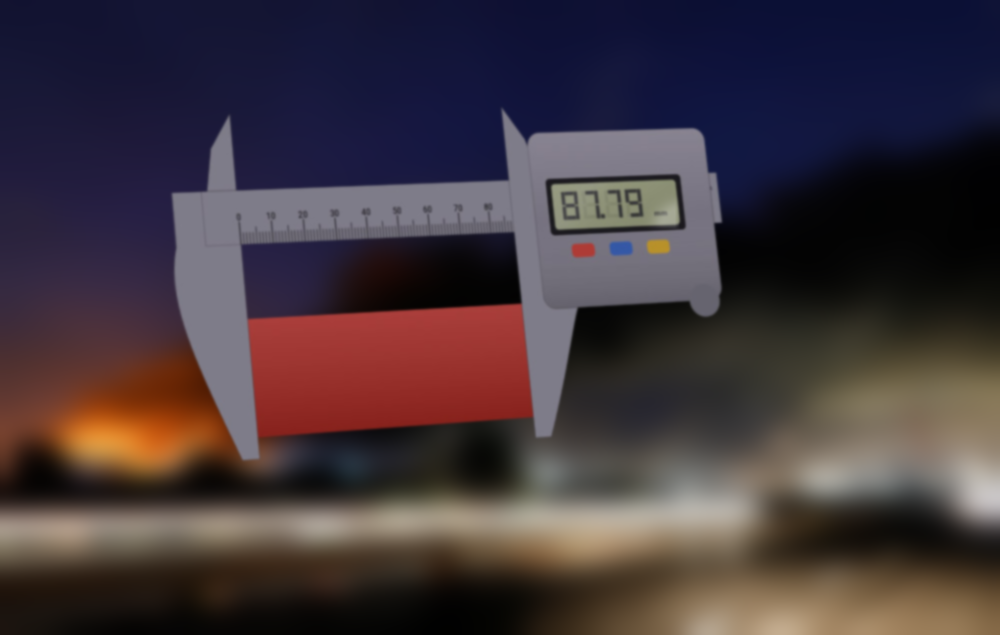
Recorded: 87.79,mm
